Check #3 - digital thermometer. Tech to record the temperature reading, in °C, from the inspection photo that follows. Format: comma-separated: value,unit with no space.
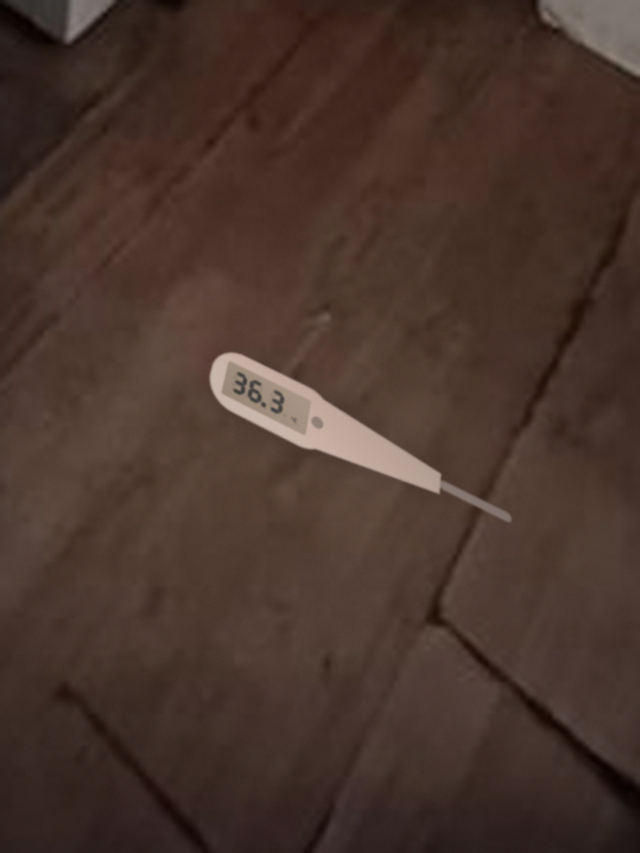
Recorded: 36.3,°C
